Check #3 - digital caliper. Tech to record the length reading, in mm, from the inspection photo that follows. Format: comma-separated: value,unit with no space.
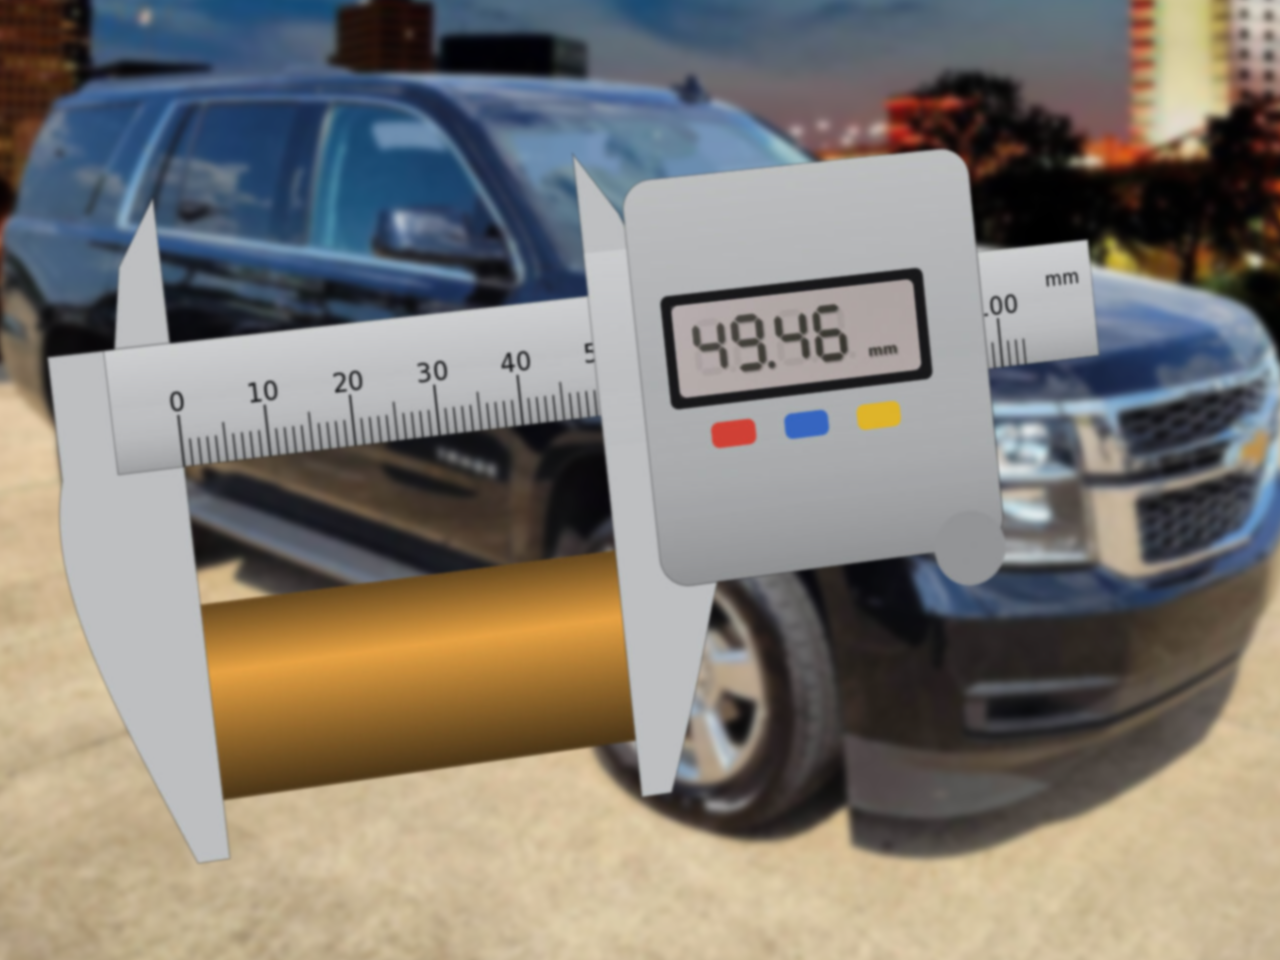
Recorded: 49.46,mm
